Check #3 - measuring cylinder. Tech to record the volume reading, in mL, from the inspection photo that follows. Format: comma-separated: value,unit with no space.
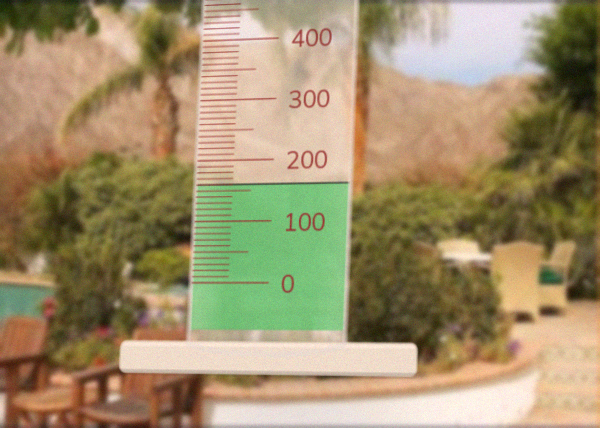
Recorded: 160,mL
